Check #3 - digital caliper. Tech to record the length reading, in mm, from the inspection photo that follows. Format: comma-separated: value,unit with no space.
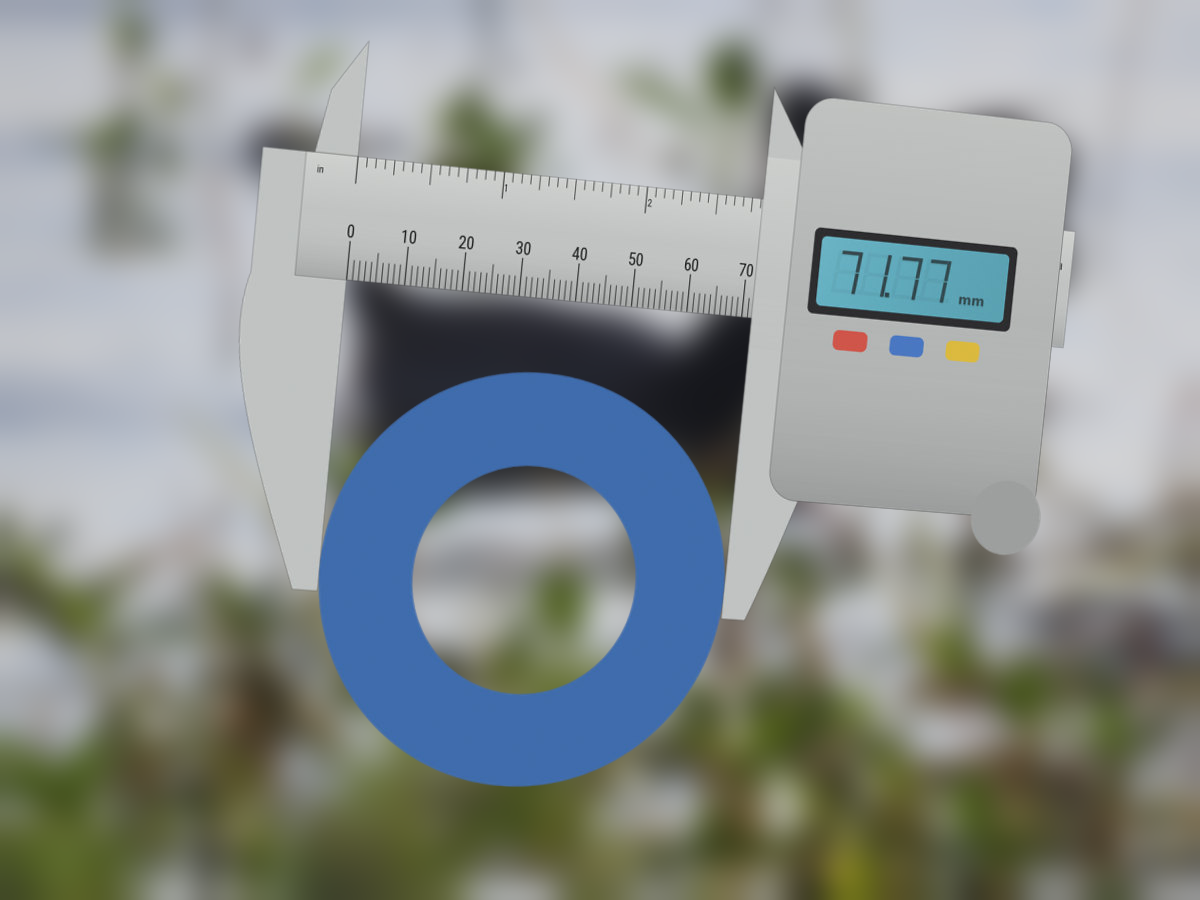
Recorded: 71.77,mm
